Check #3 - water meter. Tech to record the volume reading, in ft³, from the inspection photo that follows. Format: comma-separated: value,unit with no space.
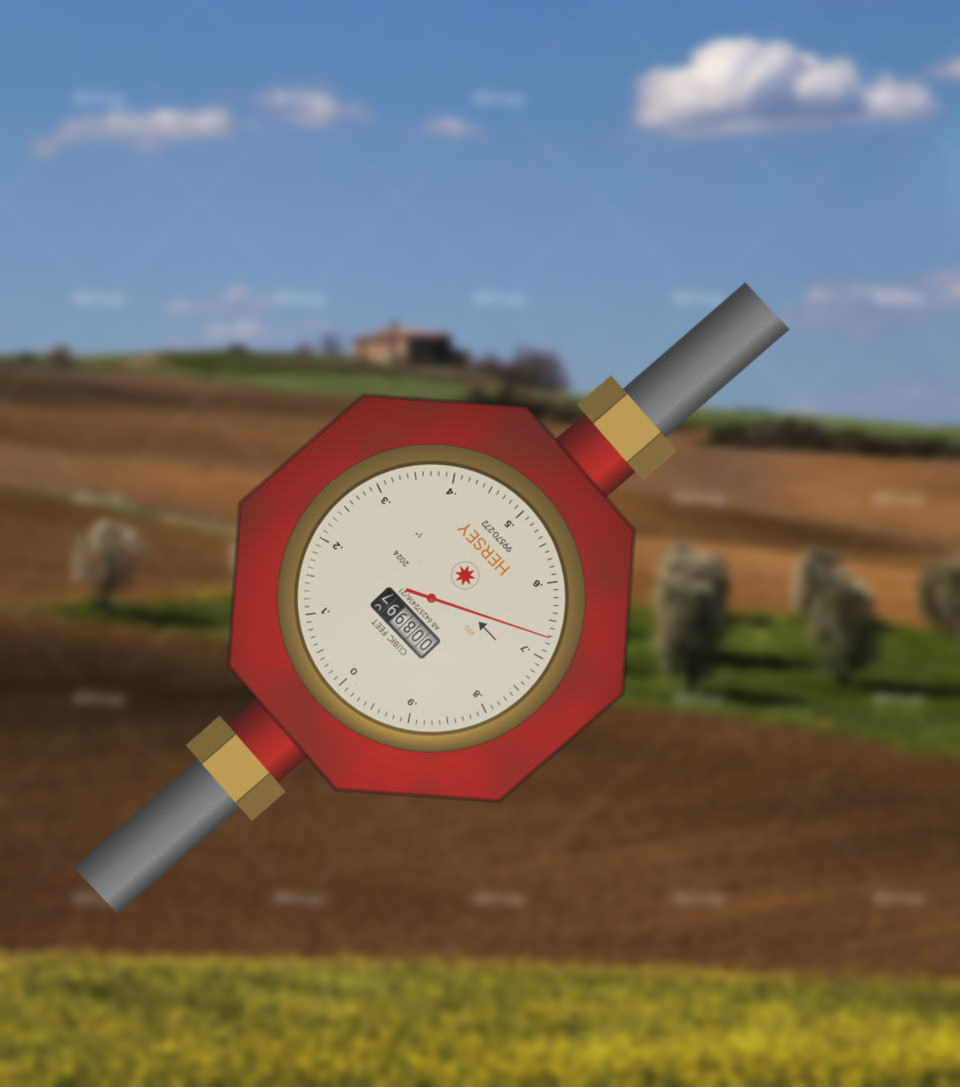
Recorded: 8996.67,ft³
